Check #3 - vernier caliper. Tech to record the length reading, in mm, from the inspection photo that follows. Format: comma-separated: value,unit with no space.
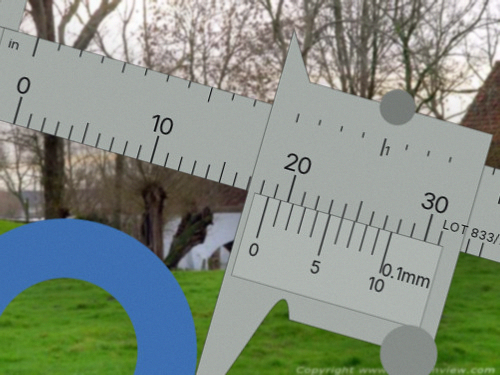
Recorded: 18.6,mm
